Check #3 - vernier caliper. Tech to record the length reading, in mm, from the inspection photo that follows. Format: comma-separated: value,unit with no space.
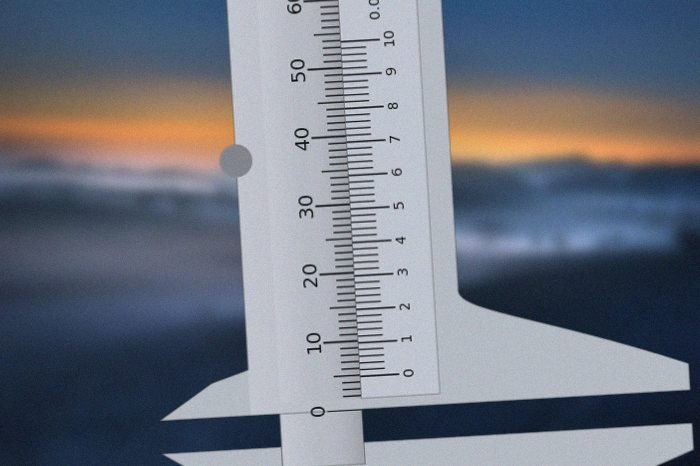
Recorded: 4.8,mm
